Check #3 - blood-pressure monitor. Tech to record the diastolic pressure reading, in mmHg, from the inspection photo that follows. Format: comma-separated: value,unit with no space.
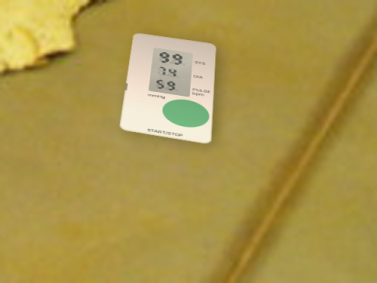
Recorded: 74,mmHg
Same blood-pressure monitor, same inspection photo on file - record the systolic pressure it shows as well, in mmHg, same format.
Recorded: 99,mmHg
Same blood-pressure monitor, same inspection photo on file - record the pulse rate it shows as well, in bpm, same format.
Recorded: 59,bpm
